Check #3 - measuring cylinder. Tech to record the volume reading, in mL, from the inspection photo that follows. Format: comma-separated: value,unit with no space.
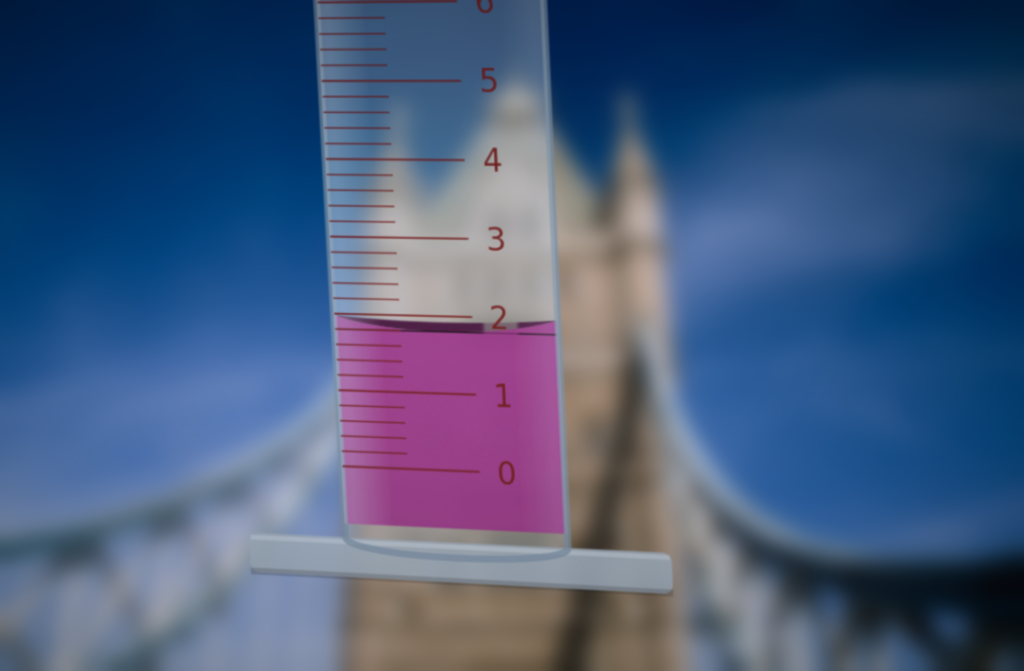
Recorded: 1.8,mL
